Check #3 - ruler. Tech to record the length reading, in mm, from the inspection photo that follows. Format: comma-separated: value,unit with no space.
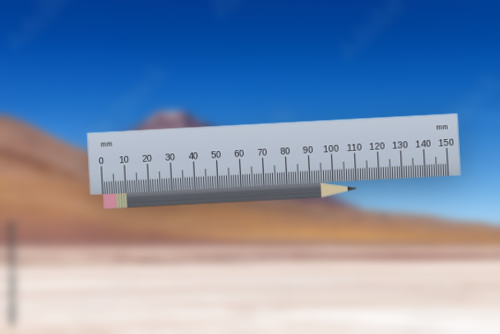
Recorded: 110,mm
